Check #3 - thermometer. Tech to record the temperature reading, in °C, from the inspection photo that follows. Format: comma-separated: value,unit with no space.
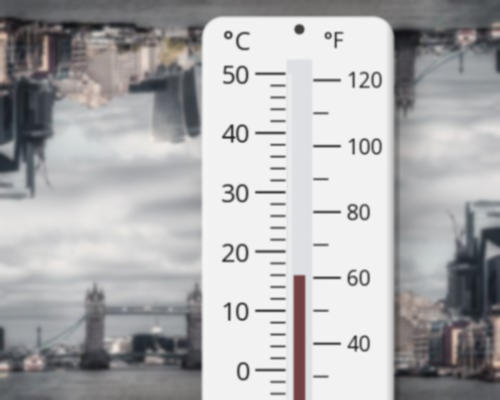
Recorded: 16,°C
